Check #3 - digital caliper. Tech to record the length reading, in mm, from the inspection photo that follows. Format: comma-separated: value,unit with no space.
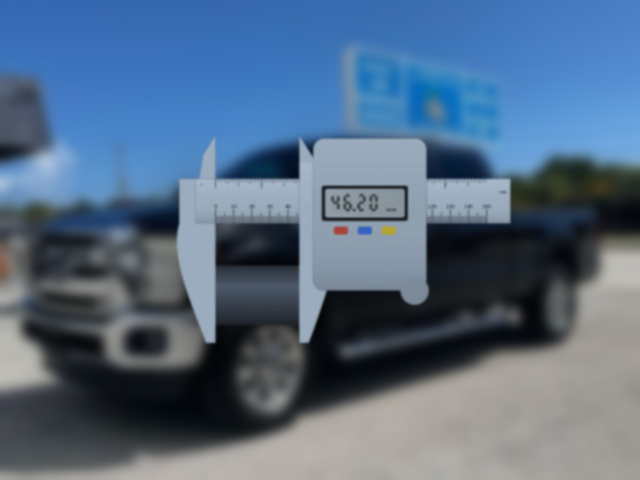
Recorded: 46.20,mm
